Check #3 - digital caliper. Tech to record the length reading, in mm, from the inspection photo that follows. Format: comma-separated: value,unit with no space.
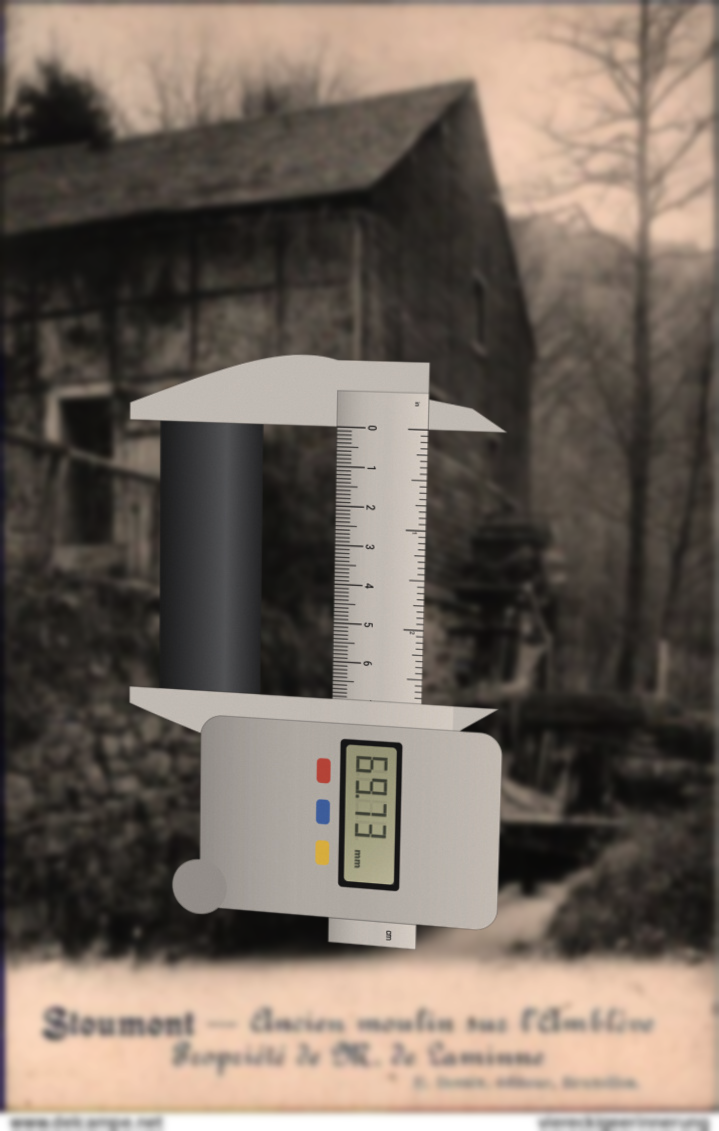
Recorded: 69.73,mm
